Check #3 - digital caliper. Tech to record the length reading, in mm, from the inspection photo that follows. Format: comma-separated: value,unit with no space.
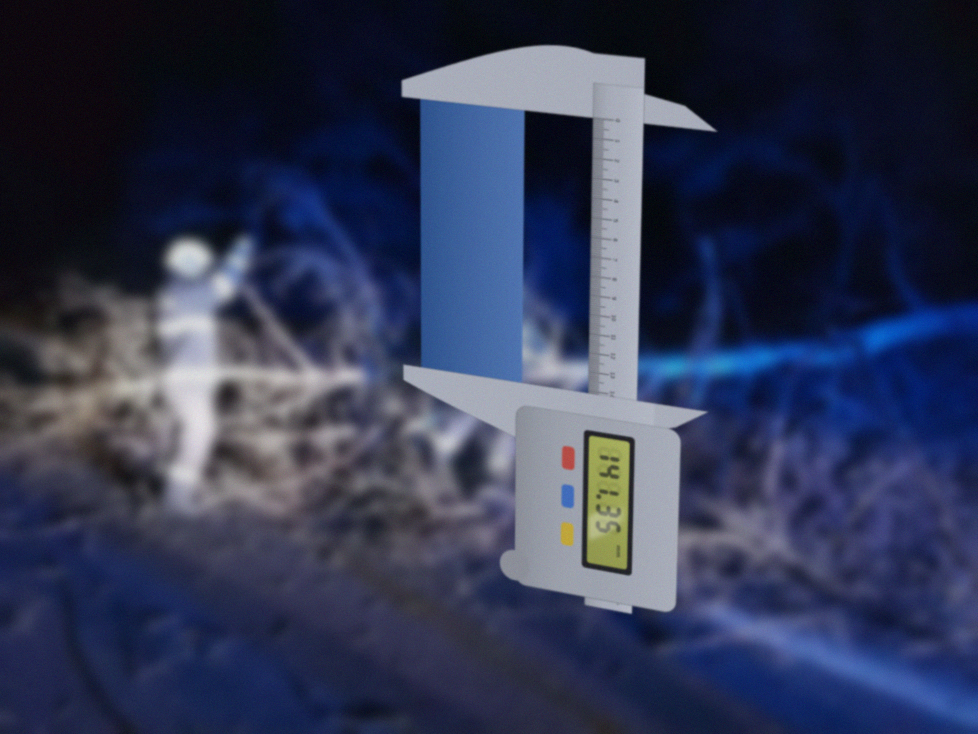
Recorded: 141.35,mm
